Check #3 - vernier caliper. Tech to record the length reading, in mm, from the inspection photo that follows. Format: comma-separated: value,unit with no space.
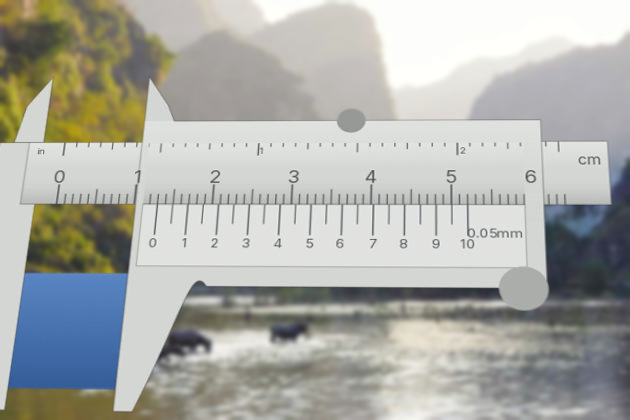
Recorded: 13.0,mm
